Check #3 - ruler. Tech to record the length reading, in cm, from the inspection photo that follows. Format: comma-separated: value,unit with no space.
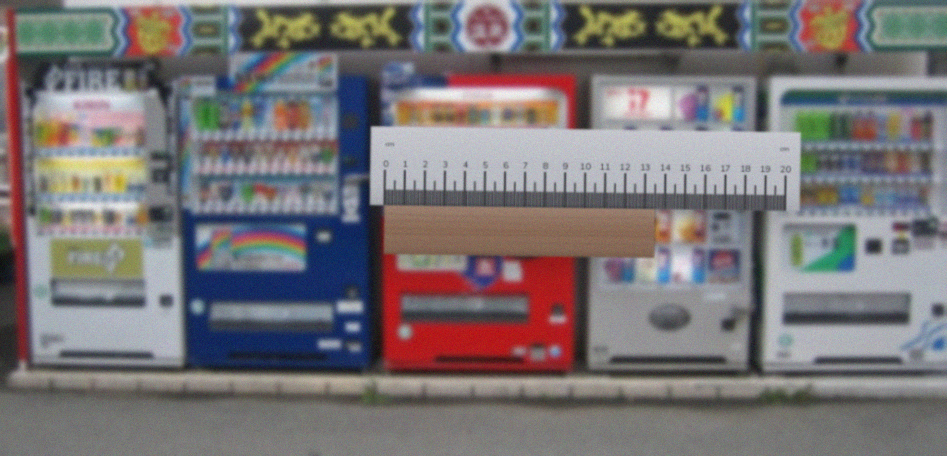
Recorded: 13.5,cm
